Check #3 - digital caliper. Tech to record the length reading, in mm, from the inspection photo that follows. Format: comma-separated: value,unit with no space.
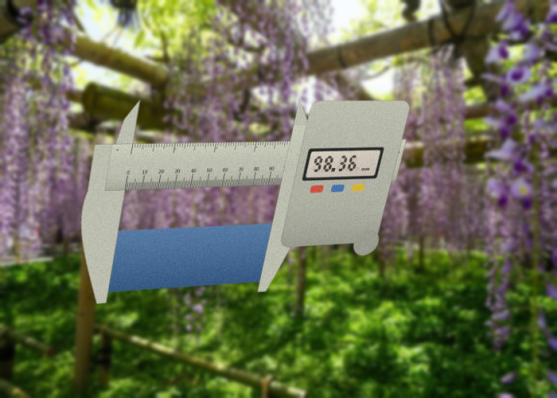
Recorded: 98.36,mm
